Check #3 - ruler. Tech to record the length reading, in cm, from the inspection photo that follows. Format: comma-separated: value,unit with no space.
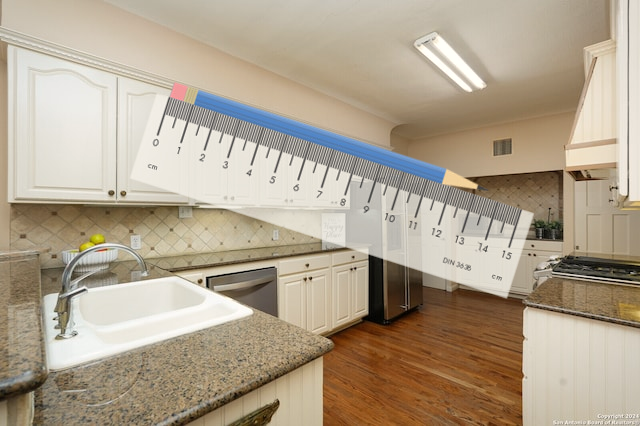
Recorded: 13.5,cm
